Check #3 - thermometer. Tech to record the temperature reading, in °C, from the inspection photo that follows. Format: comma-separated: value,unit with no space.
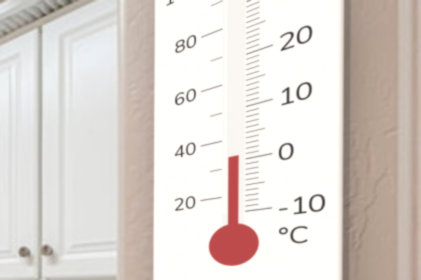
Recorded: 1,°C
